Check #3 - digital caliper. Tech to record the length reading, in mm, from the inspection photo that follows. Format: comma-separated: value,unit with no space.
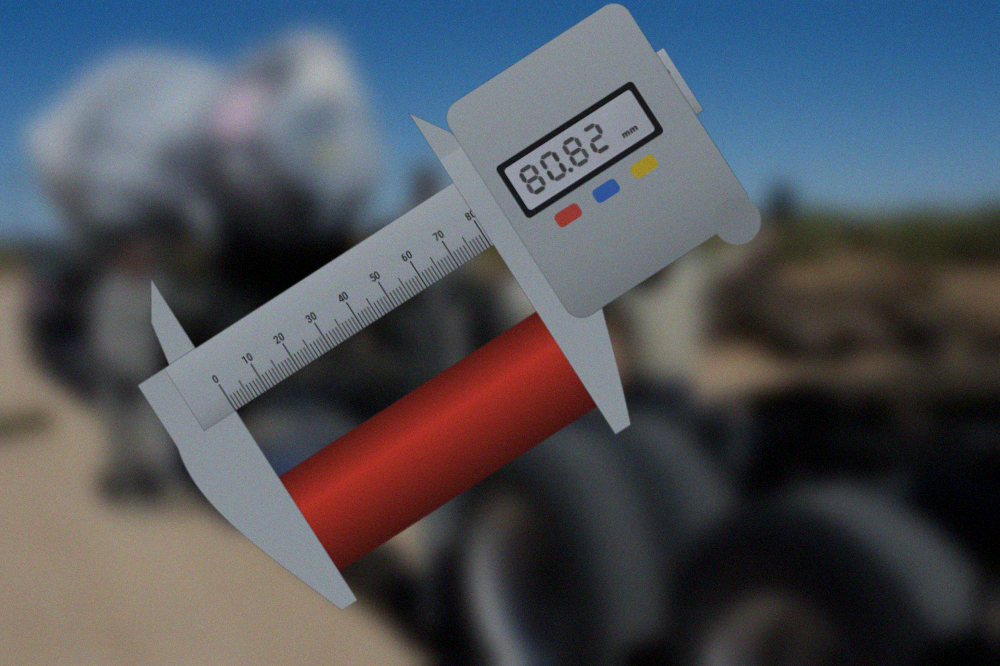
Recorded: 80.82,mm
